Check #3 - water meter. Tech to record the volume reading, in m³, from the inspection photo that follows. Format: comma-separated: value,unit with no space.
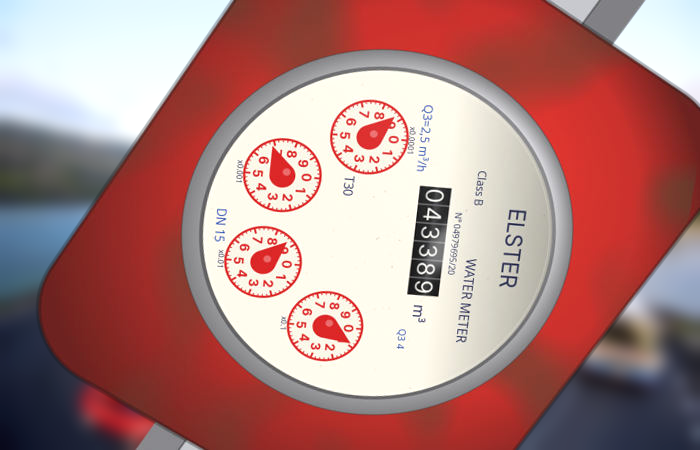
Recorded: 43389.0868,m³
